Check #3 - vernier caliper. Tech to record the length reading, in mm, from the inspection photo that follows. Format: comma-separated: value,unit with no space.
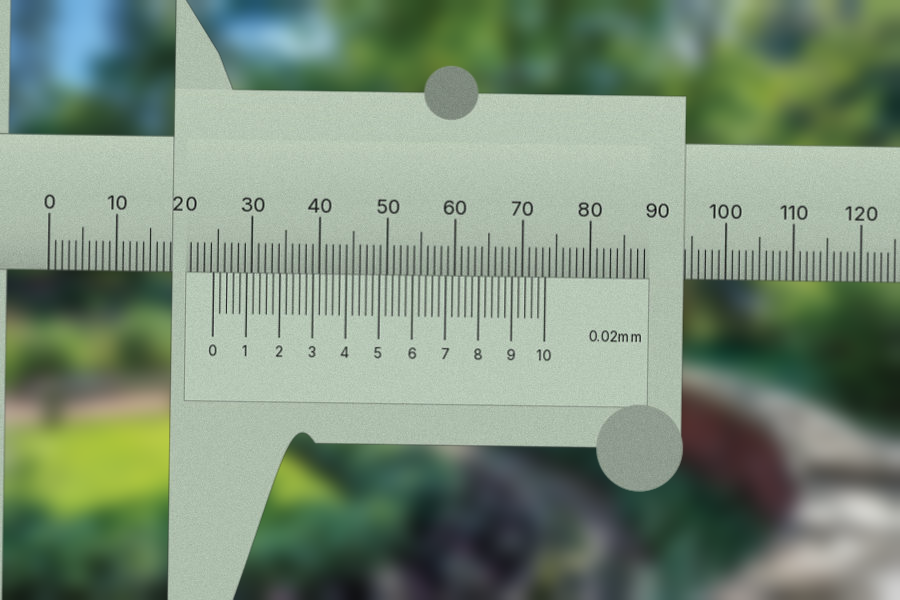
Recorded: 24.4,mm
